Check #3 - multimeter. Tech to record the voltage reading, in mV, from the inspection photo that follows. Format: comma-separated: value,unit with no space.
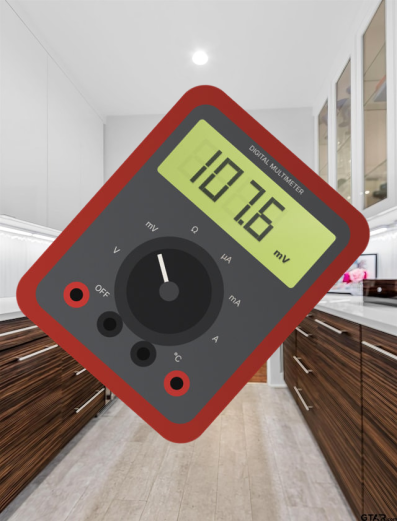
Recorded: 107.6,mV
